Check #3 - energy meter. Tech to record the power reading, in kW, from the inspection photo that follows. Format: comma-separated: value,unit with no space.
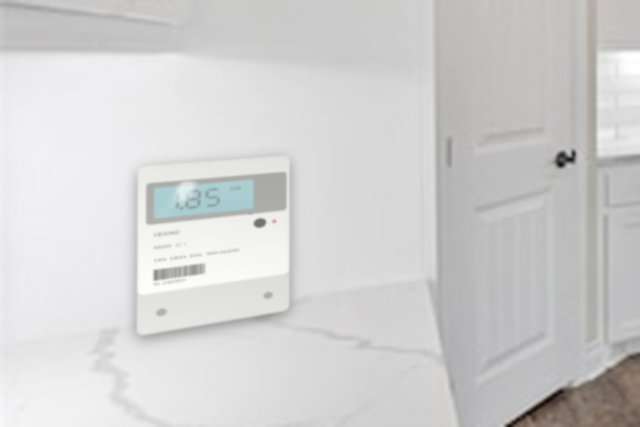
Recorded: 1.85,kW
